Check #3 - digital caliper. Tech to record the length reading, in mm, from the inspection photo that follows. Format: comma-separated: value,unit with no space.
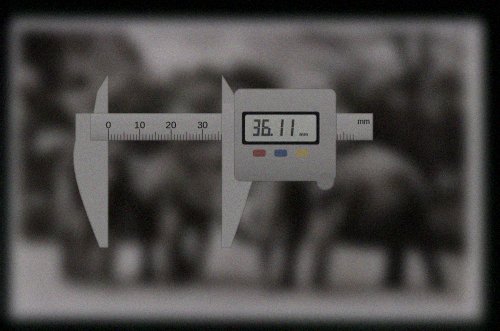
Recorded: 36.11,mm
